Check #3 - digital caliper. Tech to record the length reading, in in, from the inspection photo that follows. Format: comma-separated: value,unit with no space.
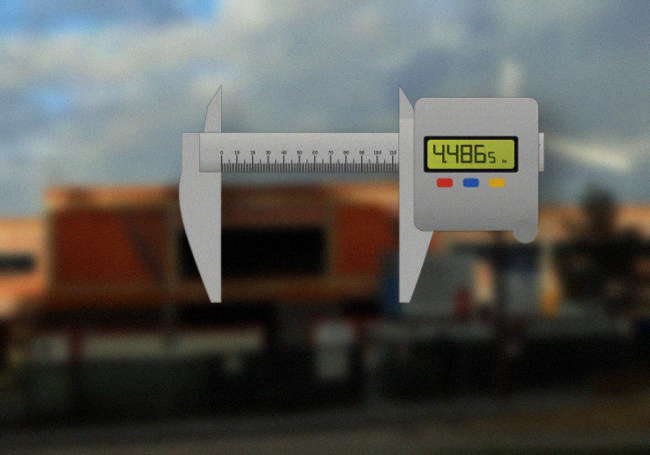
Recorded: 4.4865,in
